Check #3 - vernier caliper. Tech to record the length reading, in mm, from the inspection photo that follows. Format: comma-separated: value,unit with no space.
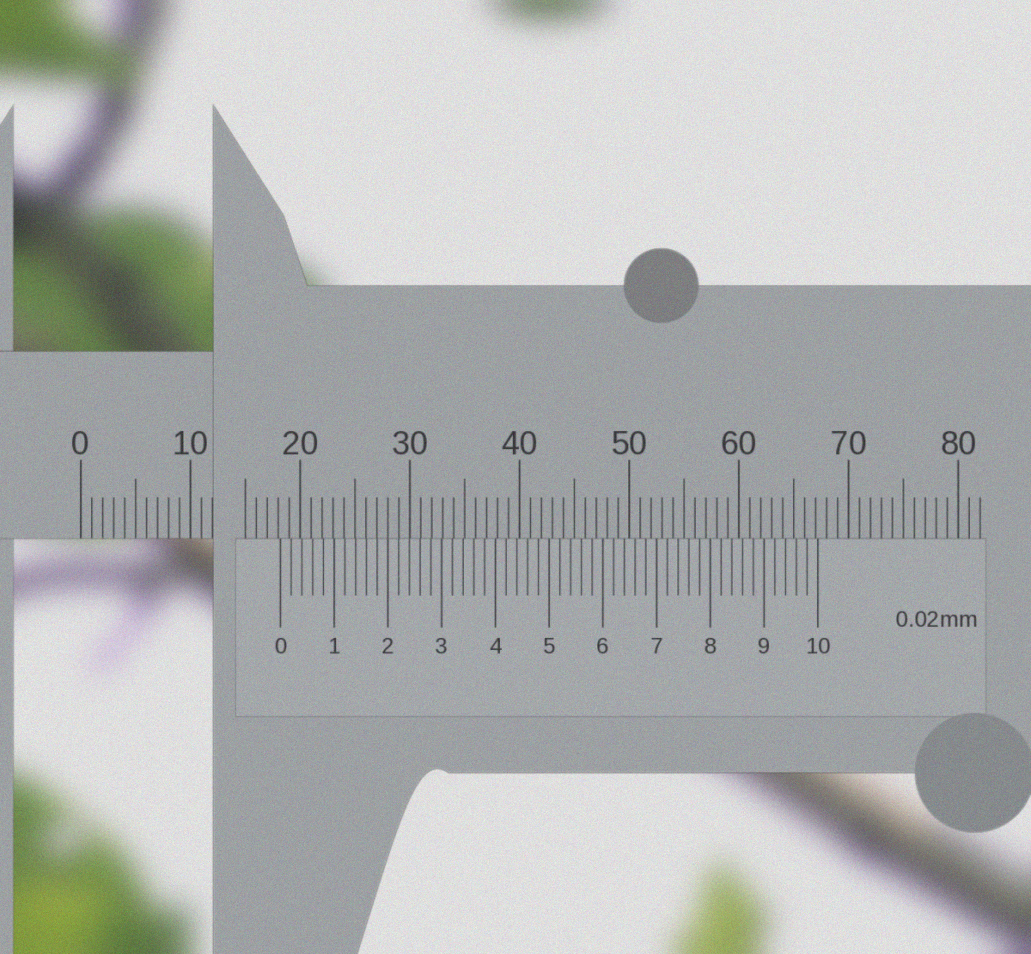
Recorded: 18.2,mm
